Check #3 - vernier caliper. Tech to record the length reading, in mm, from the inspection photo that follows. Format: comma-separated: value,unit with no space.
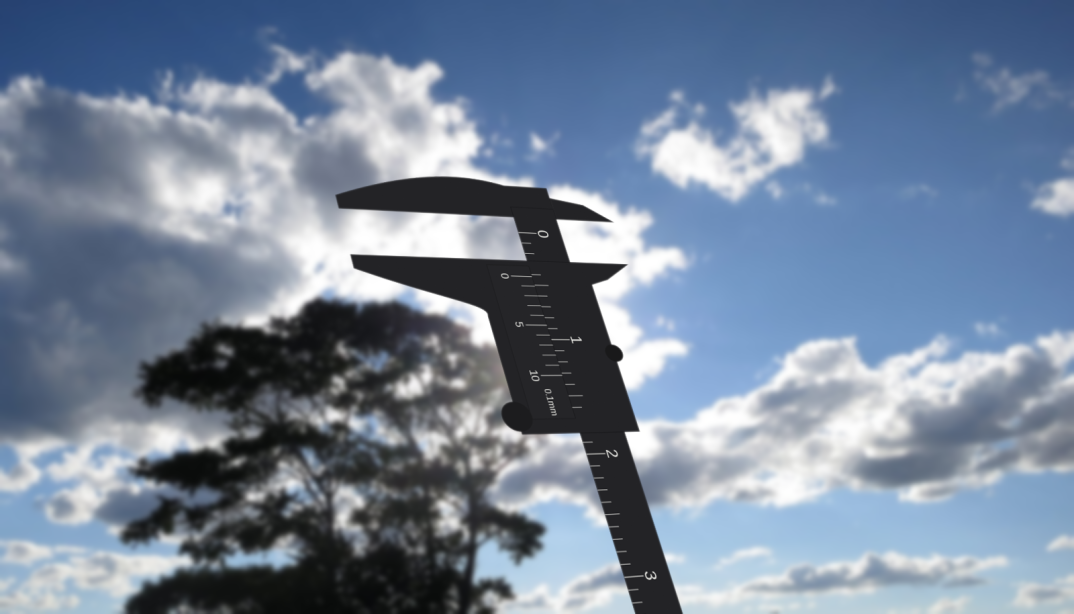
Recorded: 4.2,mm
